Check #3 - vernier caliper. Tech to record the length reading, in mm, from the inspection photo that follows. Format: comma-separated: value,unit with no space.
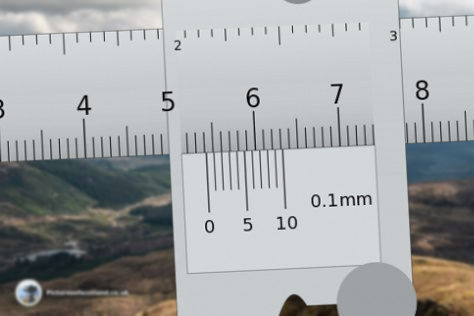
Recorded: 54.2,mm
